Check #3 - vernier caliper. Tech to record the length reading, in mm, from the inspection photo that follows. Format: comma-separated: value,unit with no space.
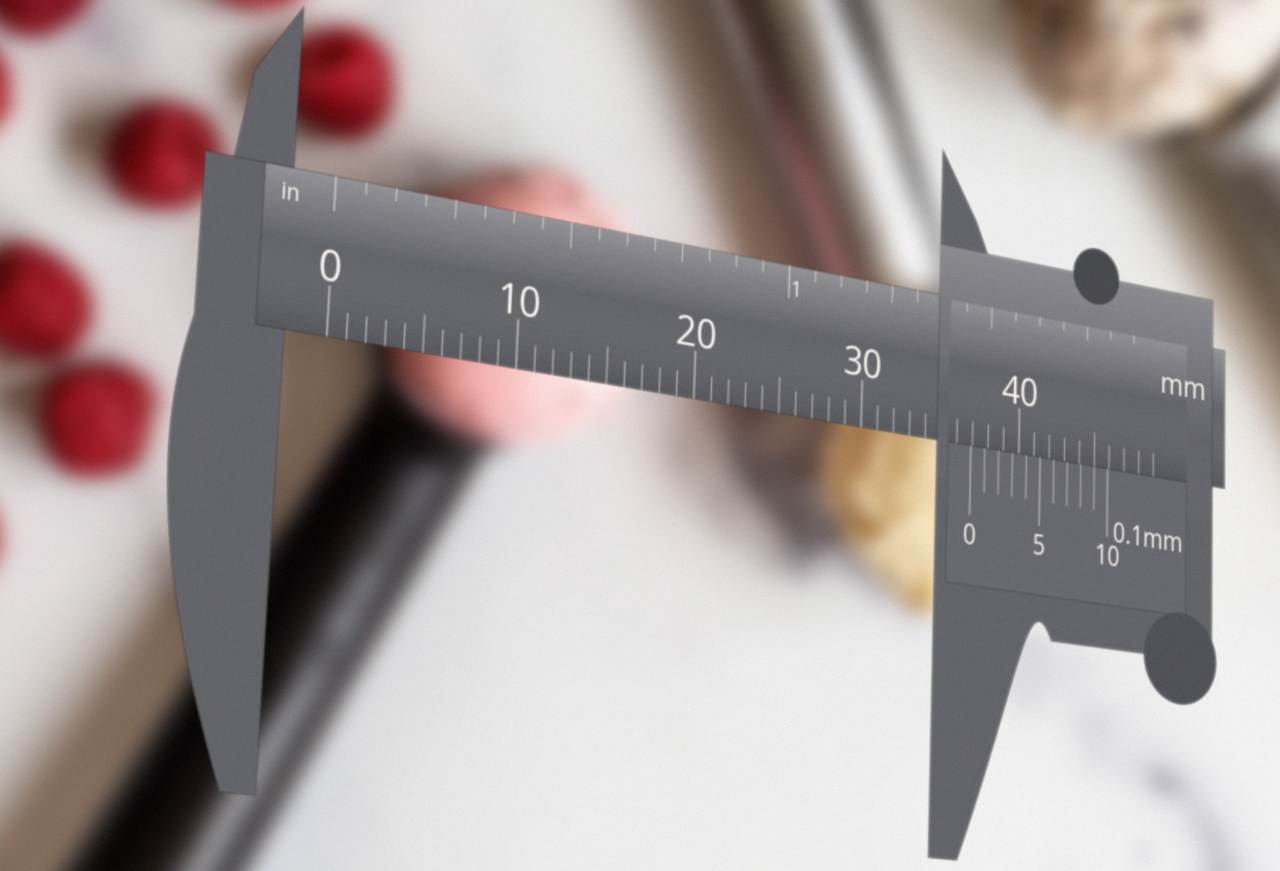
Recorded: 36.9,mm
